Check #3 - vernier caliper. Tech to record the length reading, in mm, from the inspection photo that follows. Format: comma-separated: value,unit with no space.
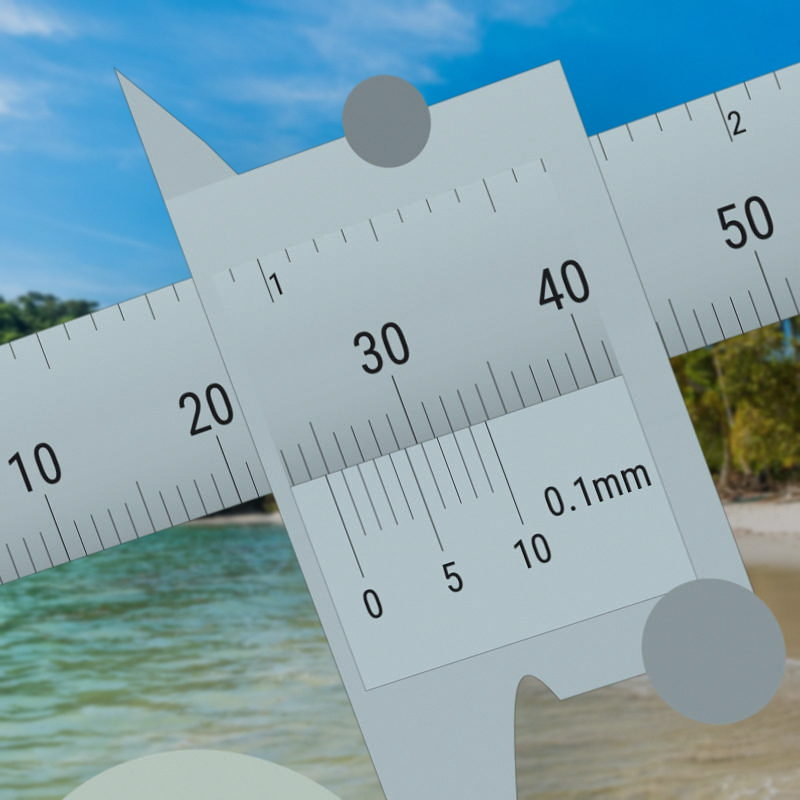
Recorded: 24.8,mm
